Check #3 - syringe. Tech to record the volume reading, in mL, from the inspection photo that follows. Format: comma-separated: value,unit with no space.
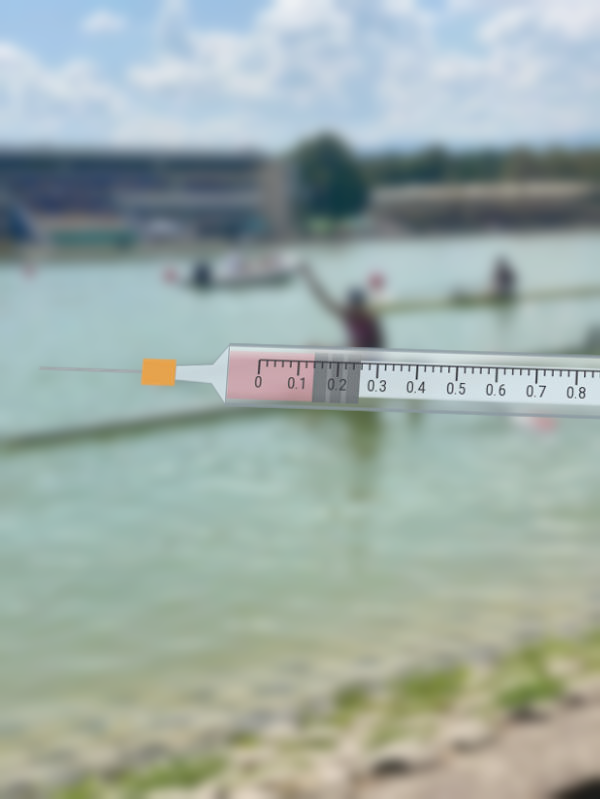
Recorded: 0.14,mL
